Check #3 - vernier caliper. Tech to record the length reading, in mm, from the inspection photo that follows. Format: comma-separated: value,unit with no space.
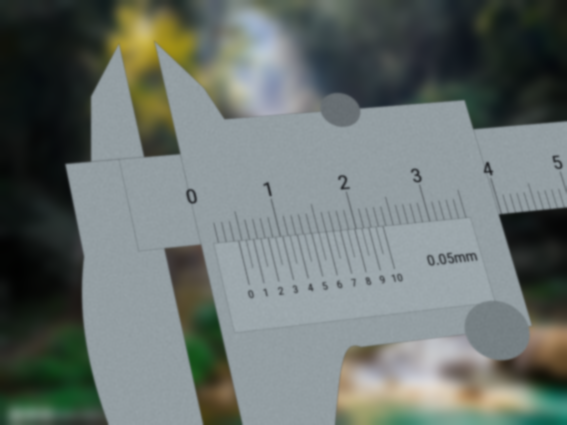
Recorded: 4.6,mm
